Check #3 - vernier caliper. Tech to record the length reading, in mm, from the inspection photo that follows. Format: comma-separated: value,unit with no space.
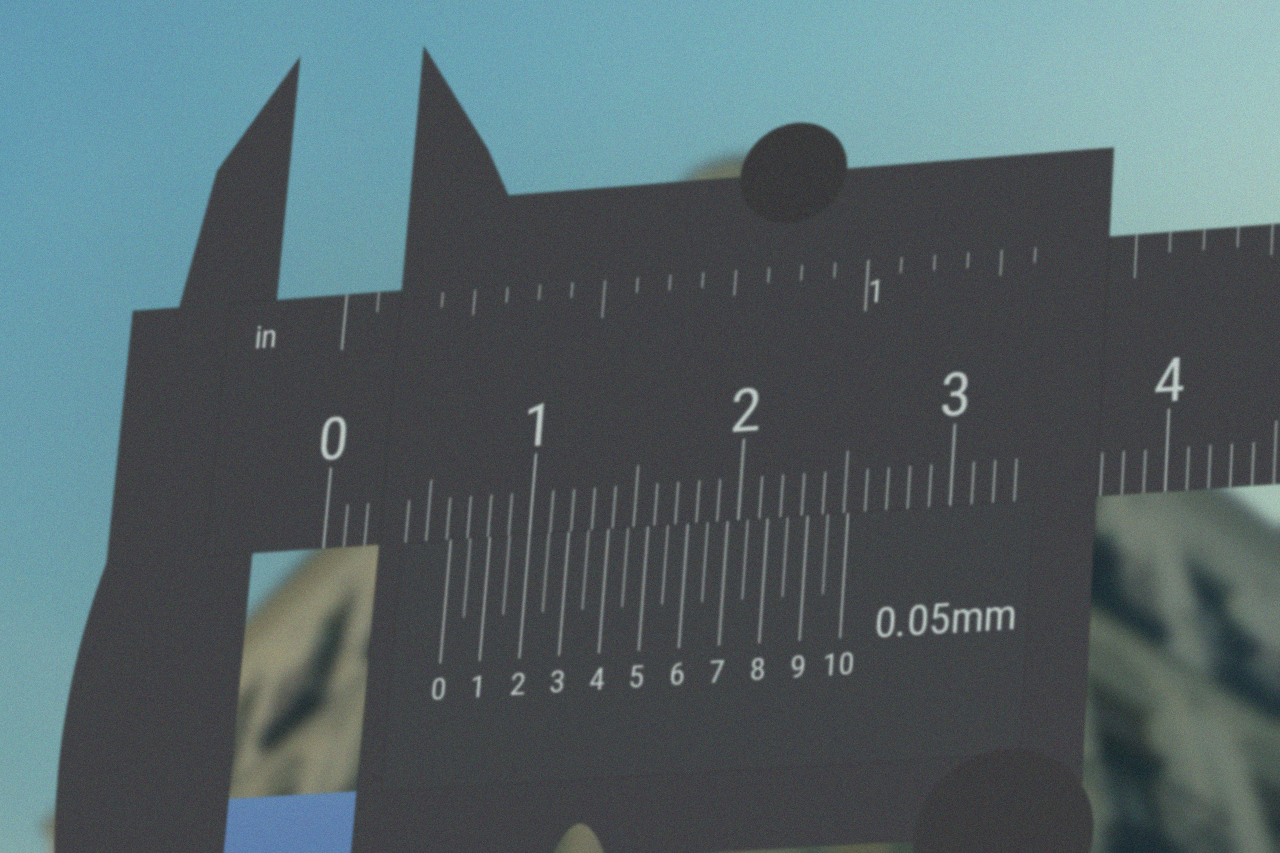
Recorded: 6.2,mm
